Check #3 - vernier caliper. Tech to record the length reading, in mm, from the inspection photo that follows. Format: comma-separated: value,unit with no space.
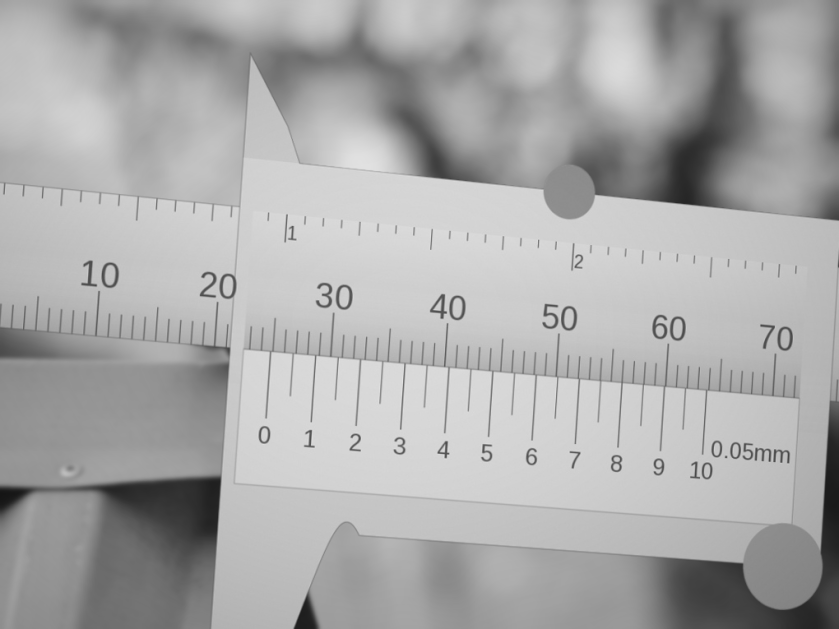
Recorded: 24.8,mm
